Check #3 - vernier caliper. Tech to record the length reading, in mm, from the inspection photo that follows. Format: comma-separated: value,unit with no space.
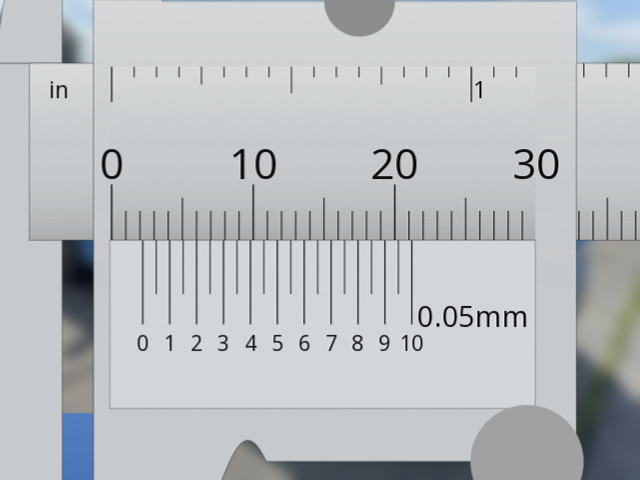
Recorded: 2.2,mm
